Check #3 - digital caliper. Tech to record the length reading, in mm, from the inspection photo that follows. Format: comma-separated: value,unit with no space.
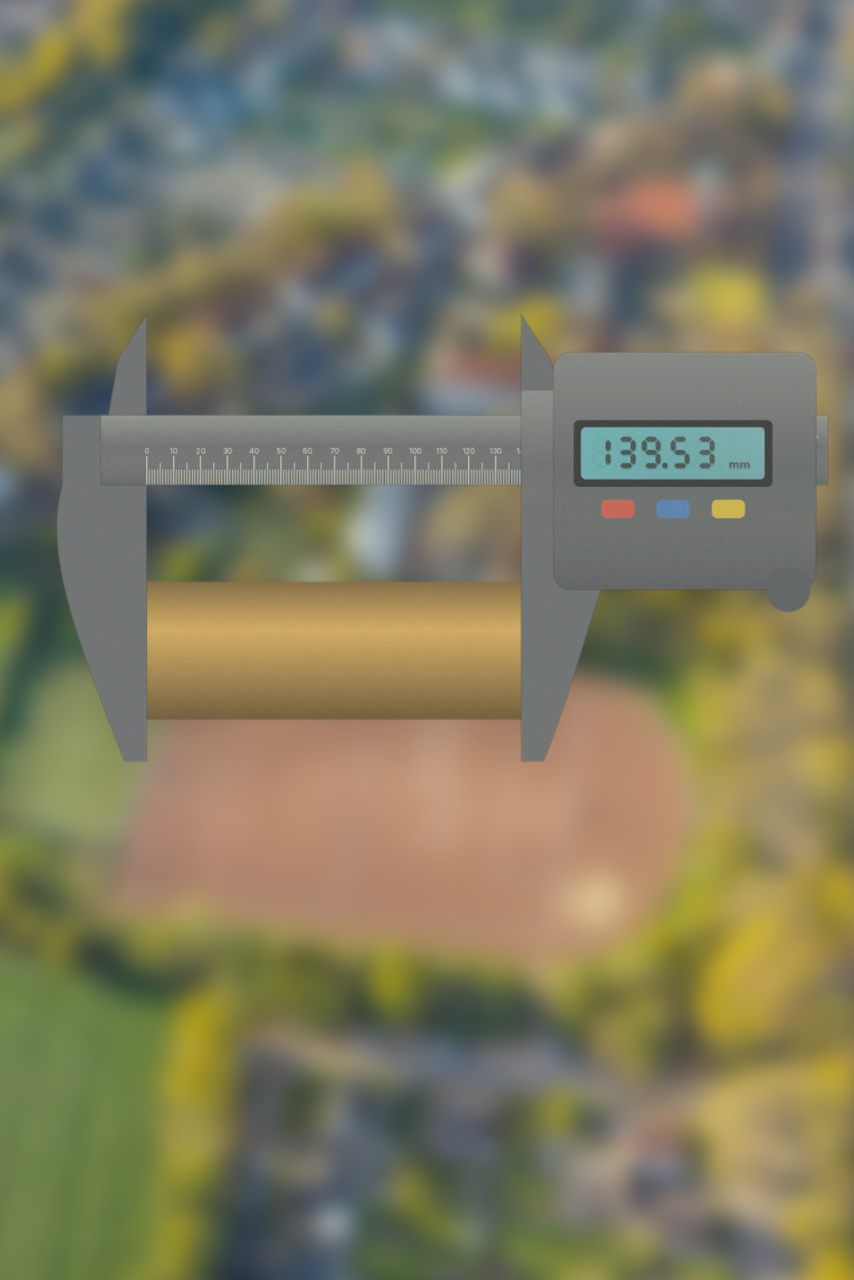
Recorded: 139.53,mm
